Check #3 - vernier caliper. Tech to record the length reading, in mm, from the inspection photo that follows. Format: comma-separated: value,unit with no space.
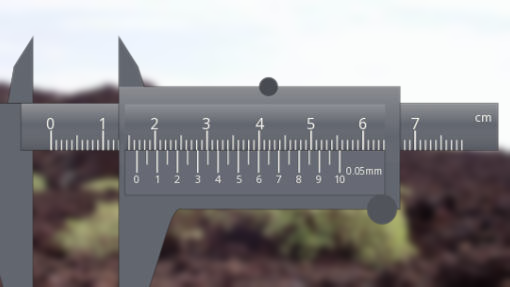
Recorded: 16.5,mm
